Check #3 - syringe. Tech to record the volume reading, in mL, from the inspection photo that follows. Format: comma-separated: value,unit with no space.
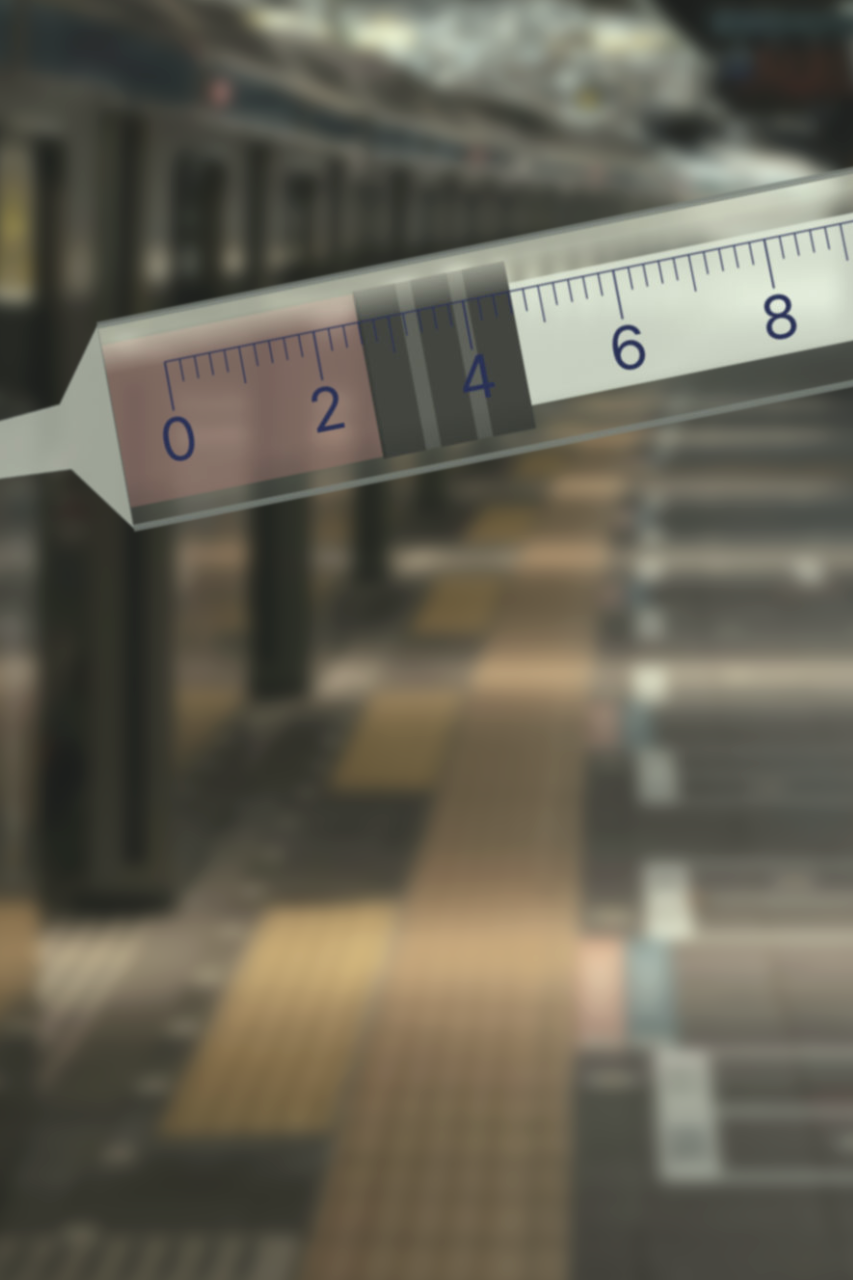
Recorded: 2.6,mL
